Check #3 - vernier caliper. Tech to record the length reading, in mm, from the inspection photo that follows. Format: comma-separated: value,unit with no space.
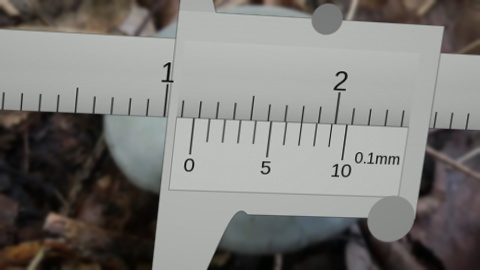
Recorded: 11.7,mm
